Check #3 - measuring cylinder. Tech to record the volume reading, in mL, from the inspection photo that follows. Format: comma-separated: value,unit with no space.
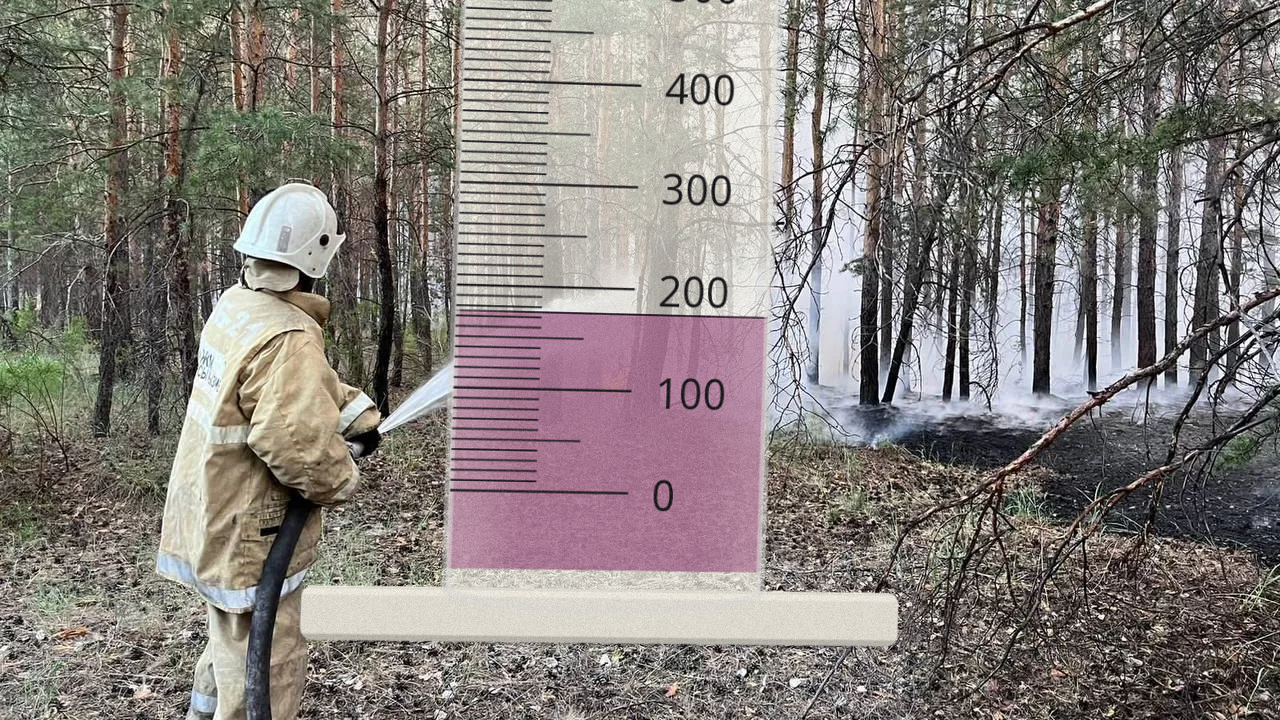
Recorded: 175,mL
